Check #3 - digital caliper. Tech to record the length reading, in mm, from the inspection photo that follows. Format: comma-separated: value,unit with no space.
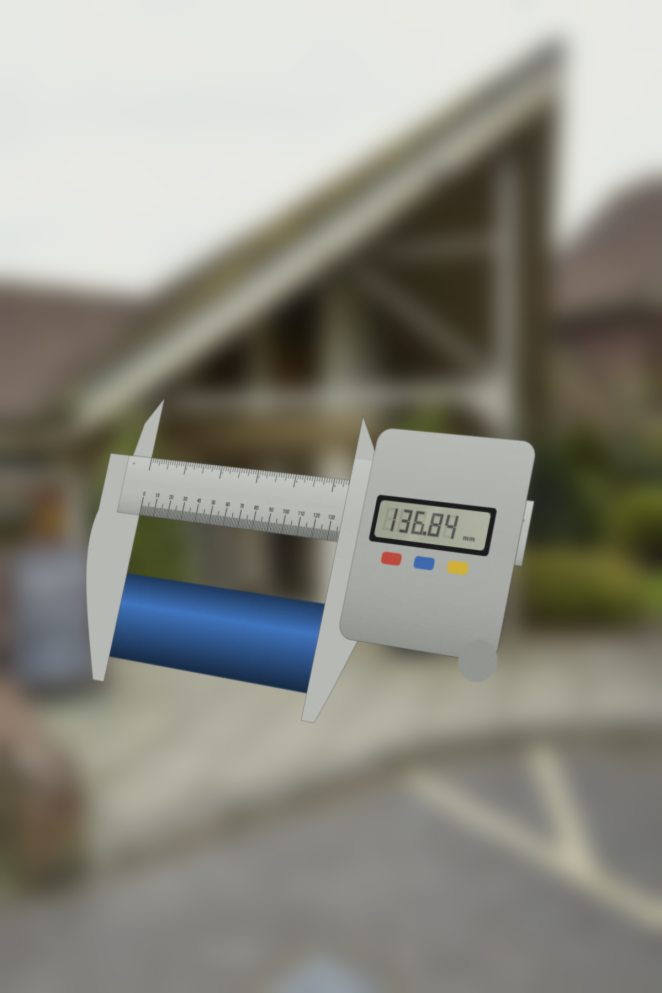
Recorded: 136.84,mm
